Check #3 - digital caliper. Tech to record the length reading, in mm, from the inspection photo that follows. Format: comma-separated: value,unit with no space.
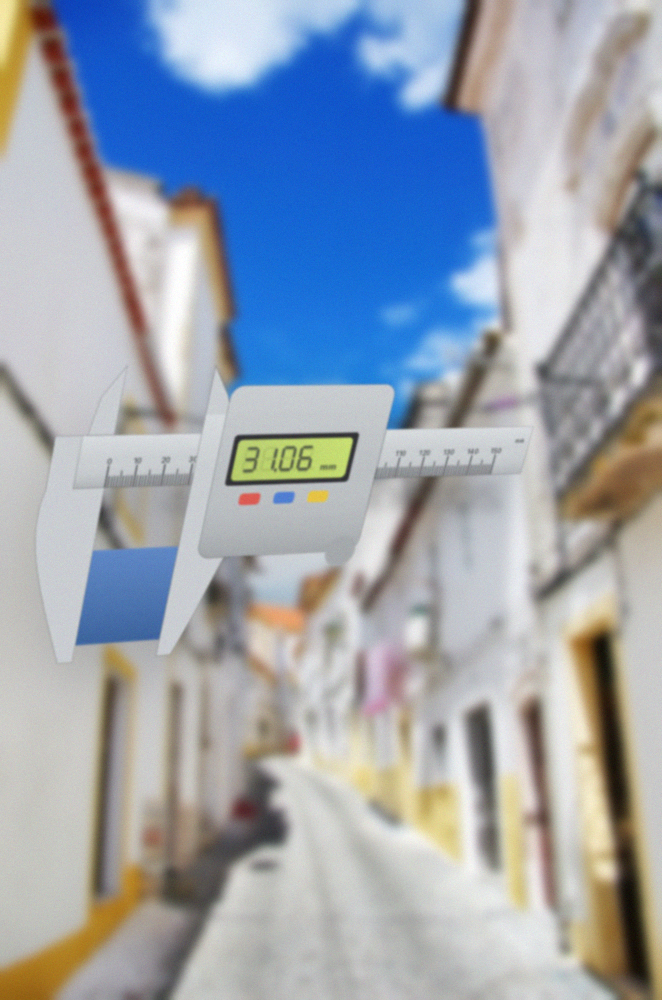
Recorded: 31.06,mm
